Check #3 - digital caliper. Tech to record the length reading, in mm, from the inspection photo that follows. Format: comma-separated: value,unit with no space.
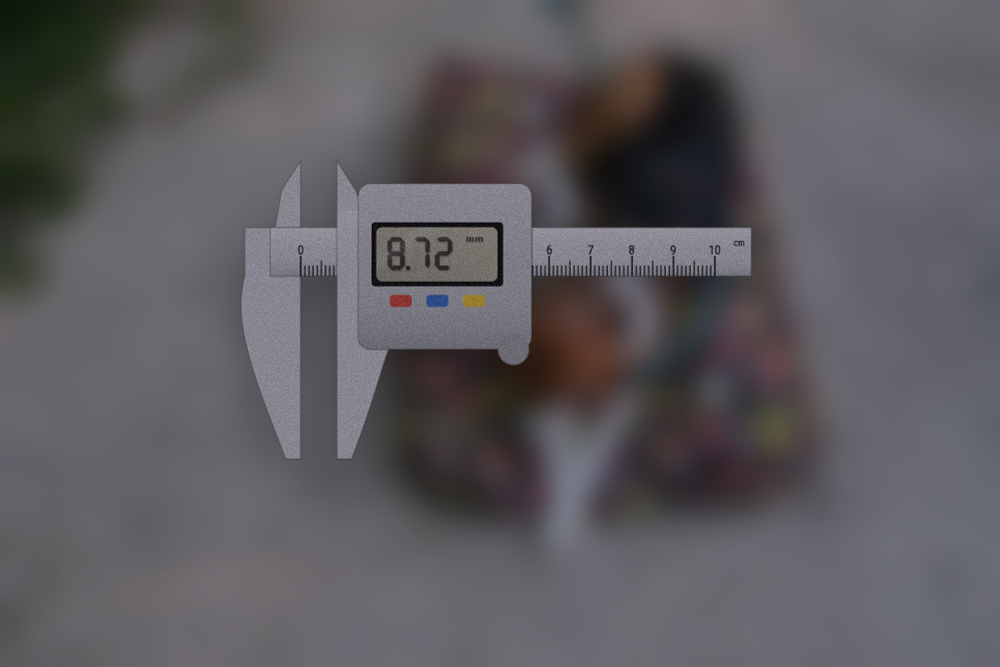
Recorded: 8.72,mm
